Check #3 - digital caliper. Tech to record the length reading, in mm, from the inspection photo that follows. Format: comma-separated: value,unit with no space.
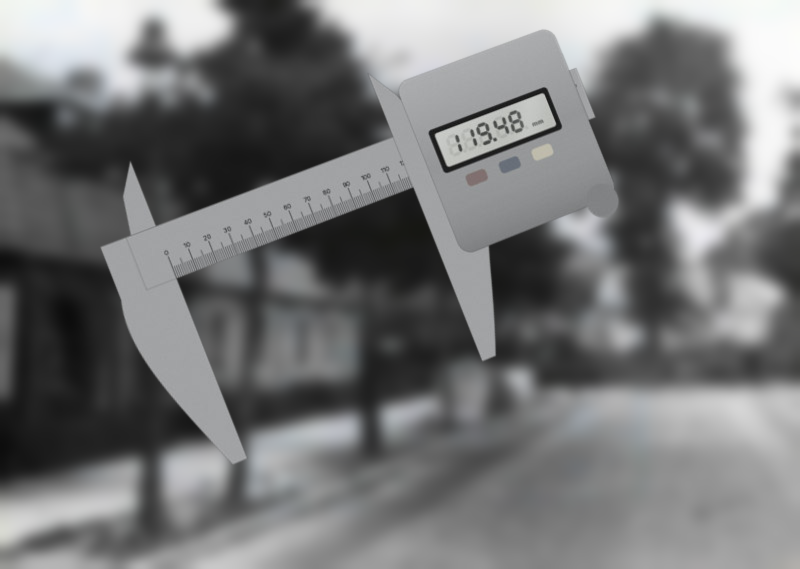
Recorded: 119.48,mm
